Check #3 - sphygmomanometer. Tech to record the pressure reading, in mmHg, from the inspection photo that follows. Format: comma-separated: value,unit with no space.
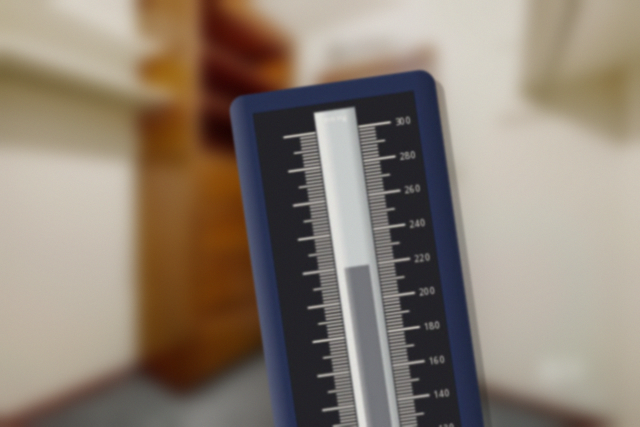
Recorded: 220,mmHg
